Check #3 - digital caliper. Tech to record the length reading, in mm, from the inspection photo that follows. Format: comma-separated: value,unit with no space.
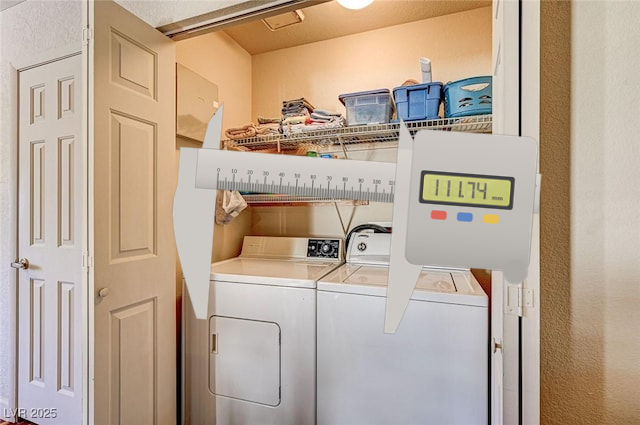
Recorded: 111.74,mm
